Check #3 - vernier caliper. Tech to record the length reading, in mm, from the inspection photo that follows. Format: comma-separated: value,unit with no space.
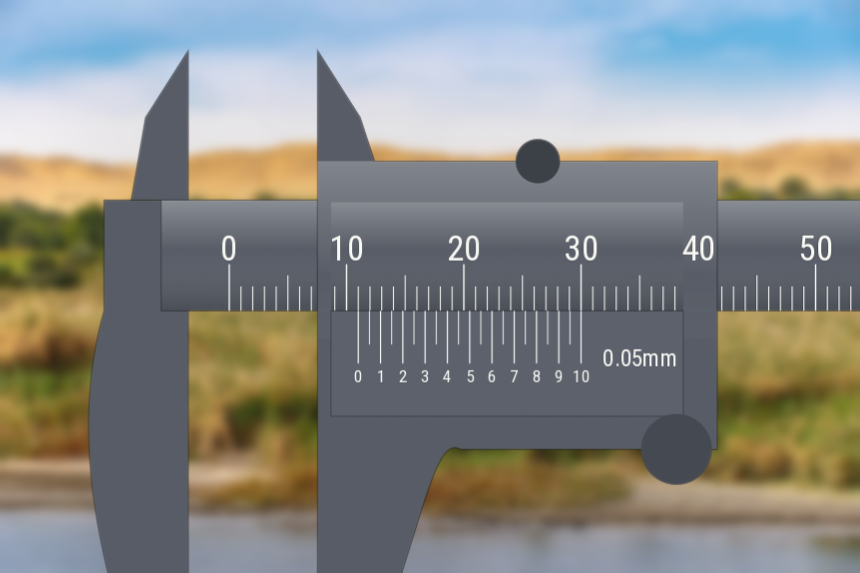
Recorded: 11.0,mm
